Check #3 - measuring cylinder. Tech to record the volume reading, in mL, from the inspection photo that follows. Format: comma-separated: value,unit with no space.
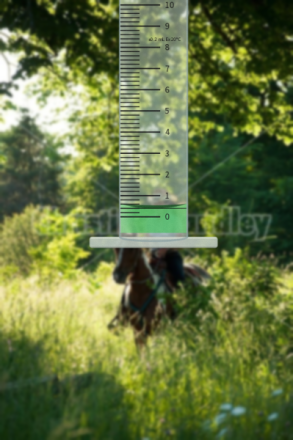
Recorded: 0.4,mL
